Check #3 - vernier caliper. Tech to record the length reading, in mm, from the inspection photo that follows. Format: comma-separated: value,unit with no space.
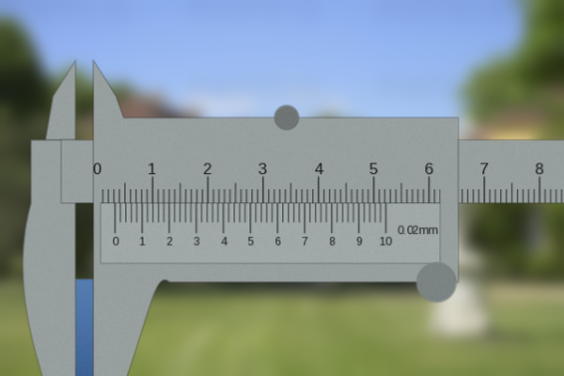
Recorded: 3.2,mm
